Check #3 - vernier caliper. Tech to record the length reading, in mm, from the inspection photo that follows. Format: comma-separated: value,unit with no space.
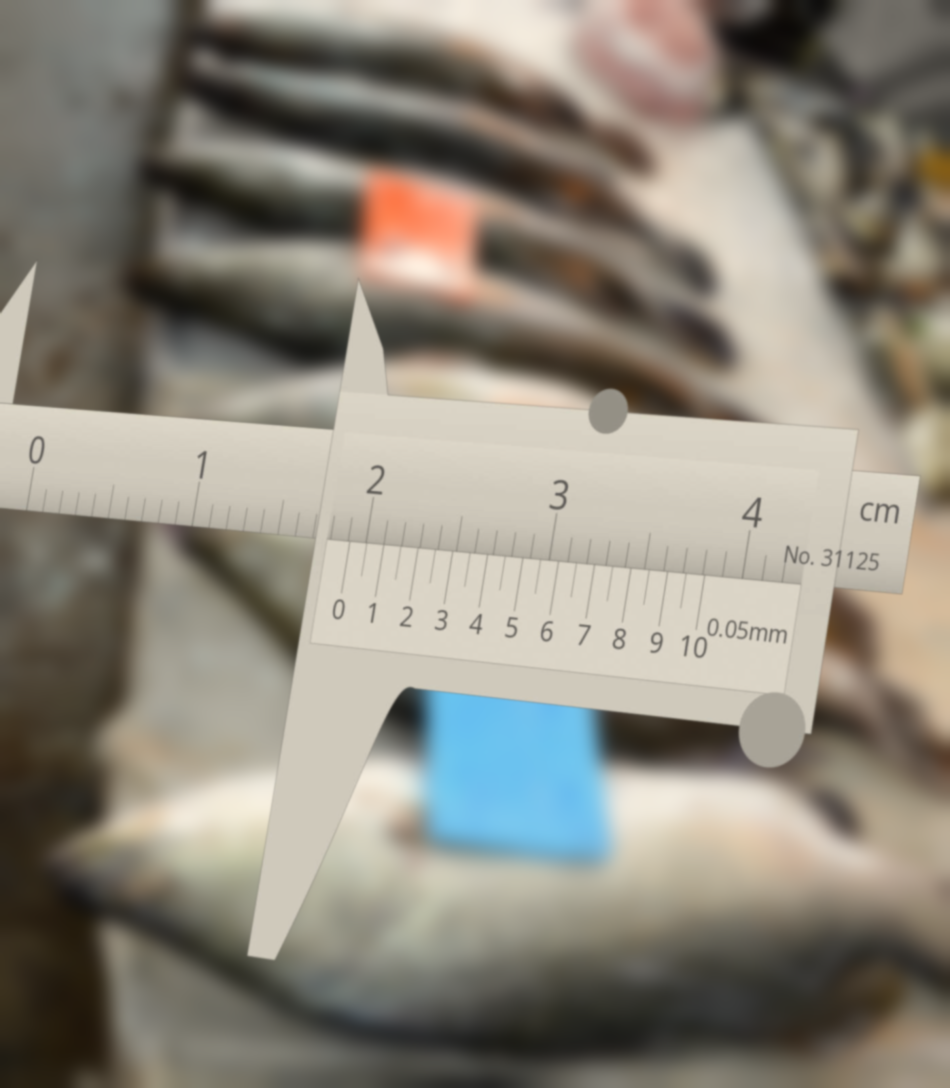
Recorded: 19.1,mm
